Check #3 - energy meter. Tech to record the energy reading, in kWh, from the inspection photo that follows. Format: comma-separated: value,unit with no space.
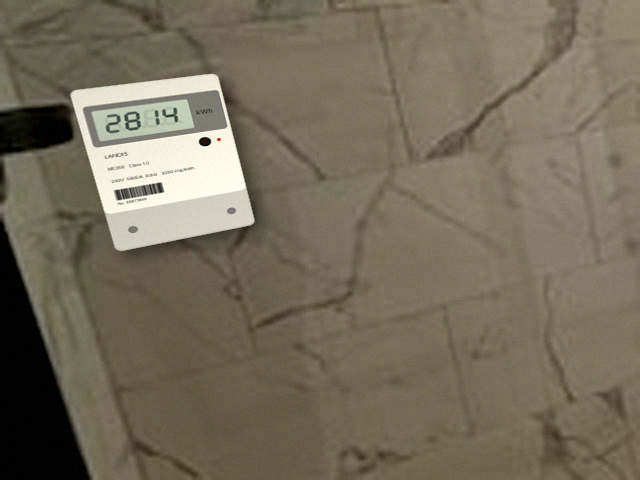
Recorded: 2814,kWh
